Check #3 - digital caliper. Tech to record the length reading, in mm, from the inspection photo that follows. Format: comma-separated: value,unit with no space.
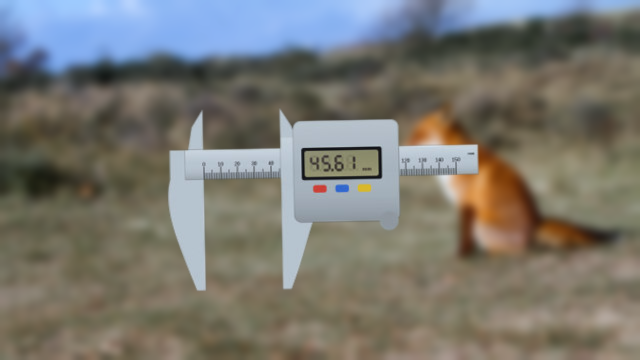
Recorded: 45.61,mm
